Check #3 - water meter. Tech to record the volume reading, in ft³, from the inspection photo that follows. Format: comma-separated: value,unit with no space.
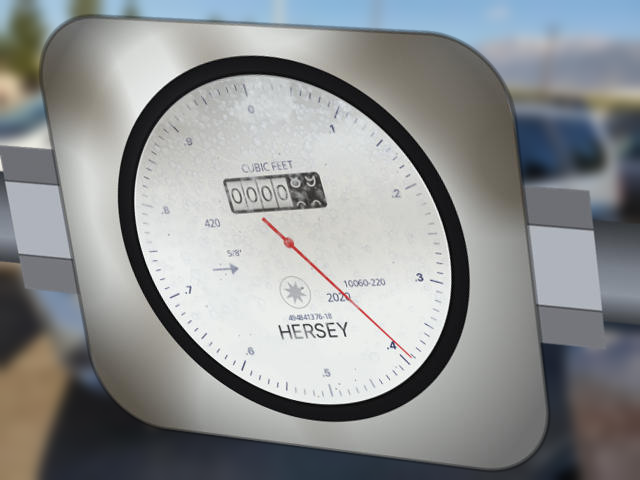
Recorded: 89.39,ft³
